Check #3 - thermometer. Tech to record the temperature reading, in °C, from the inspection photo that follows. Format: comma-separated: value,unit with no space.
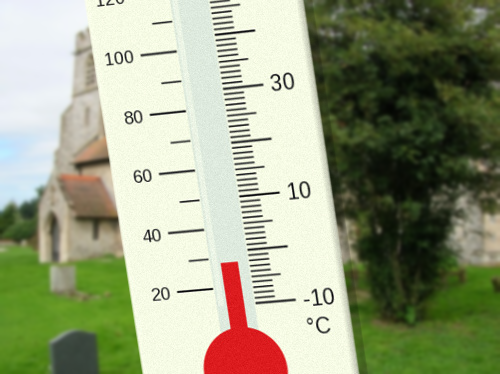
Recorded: -2,°C
